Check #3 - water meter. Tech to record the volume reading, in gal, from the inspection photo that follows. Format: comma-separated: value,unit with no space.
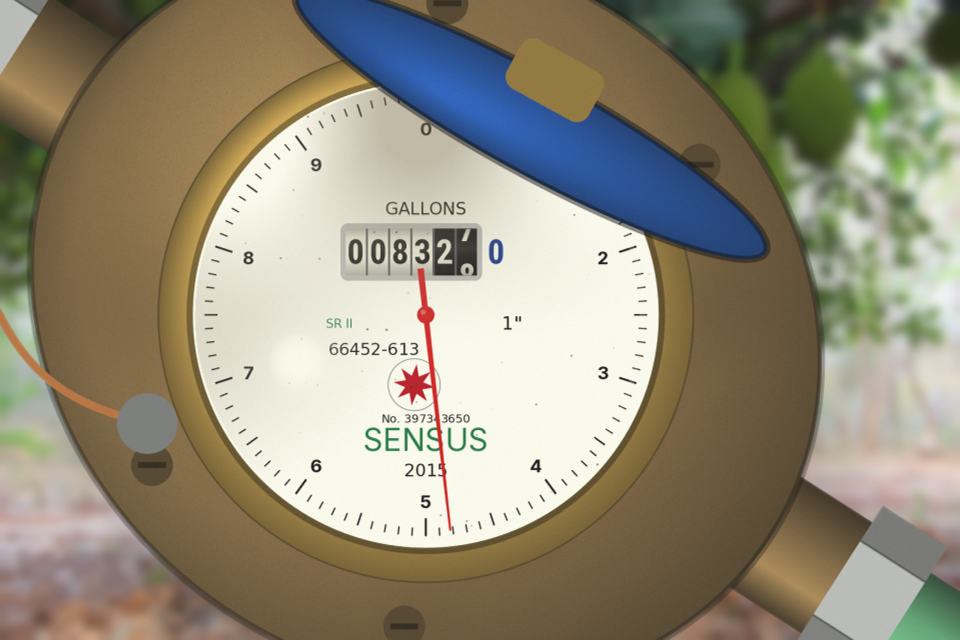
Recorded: 83274.8,gal
